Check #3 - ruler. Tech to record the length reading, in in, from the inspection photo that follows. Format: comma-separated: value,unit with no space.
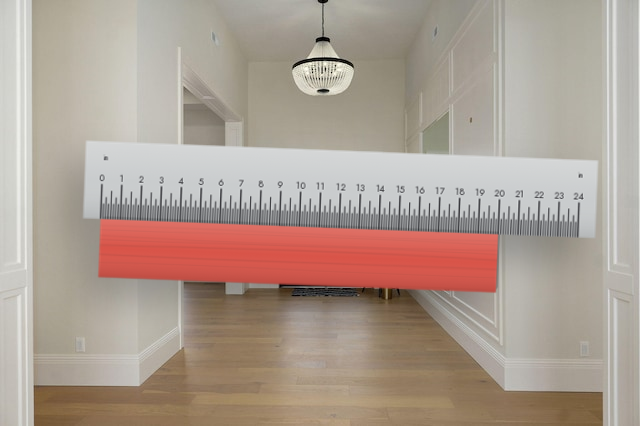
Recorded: 20,in
